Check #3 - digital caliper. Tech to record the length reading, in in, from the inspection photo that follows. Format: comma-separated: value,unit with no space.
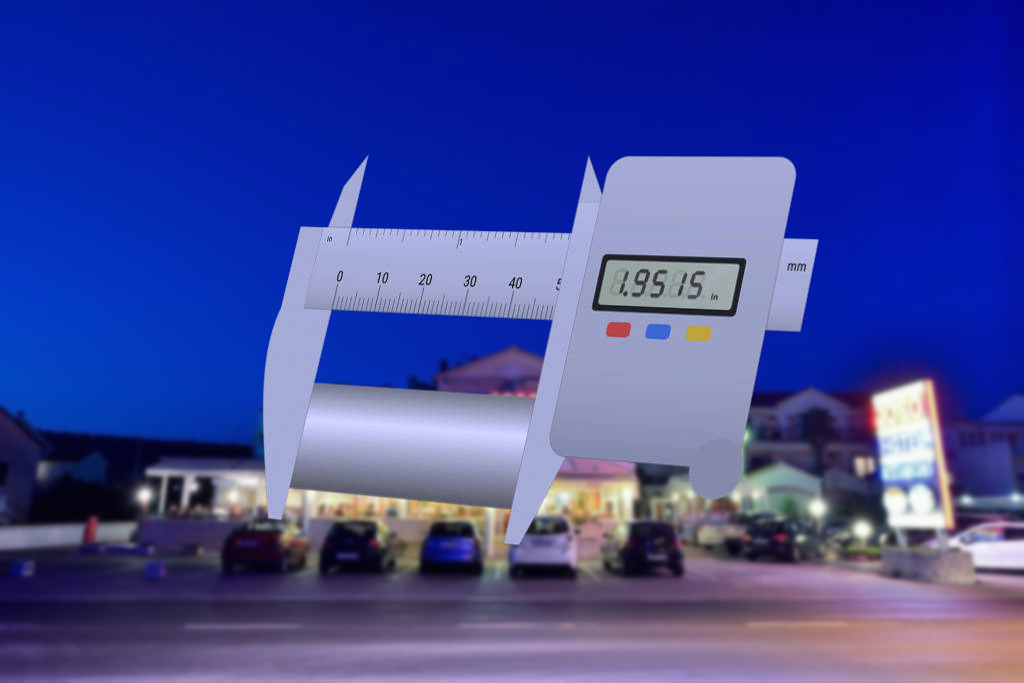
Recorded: 1.9515,in
